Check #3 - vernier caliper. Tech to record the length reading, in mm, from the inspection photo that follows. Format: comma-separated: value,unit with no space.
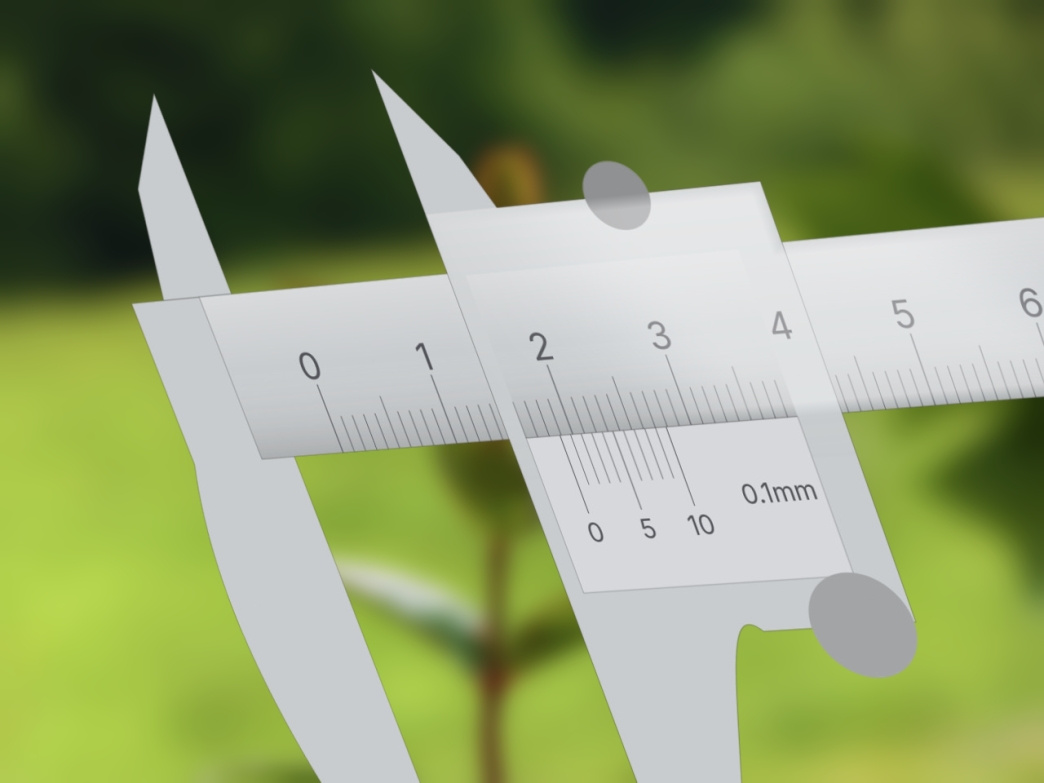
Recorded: 18.9,mm
